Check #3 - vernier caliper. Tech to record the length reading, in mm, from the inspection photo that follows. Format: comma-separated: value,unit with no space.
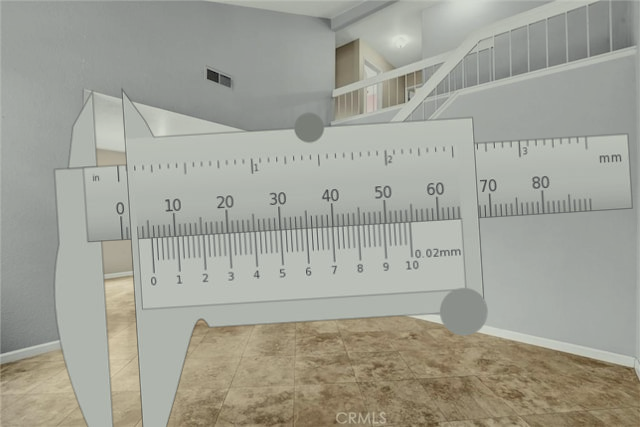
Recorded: 5.6,mm
